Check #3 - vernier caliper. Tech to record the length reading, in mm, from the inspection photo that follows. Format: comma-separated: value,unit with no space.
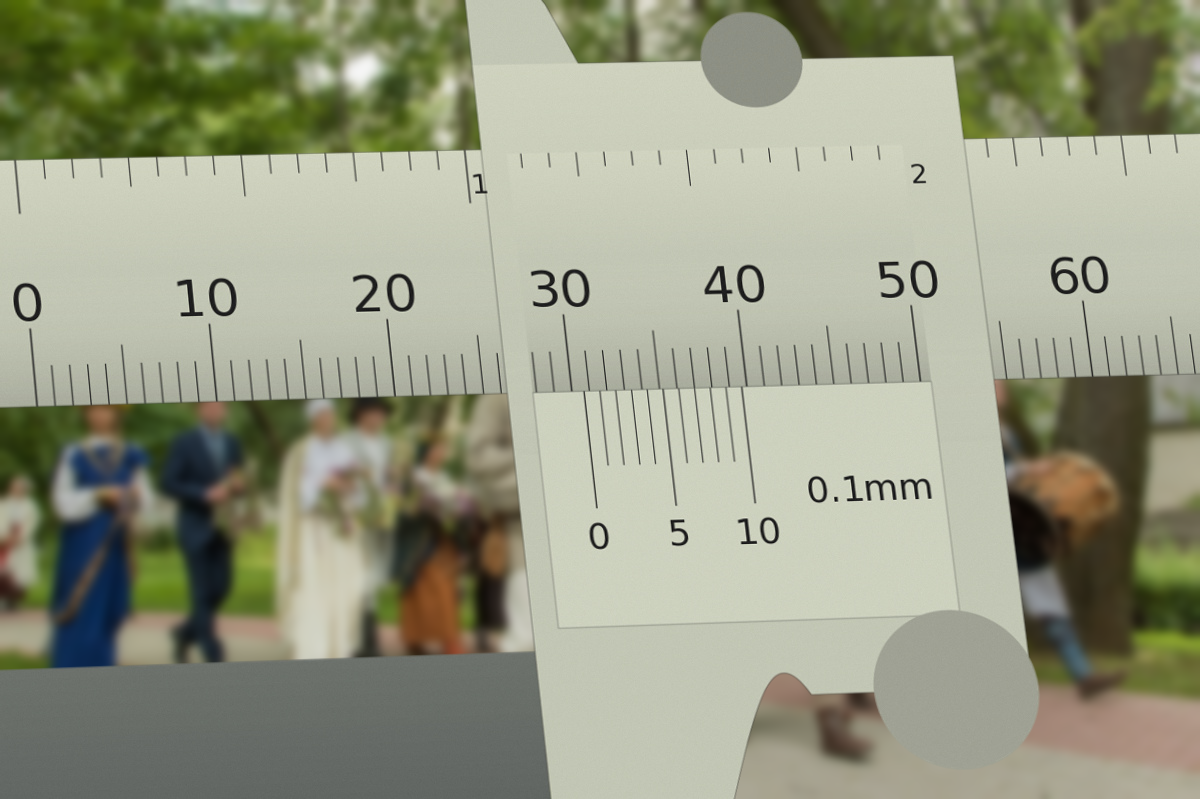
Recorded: 30.7,mm
